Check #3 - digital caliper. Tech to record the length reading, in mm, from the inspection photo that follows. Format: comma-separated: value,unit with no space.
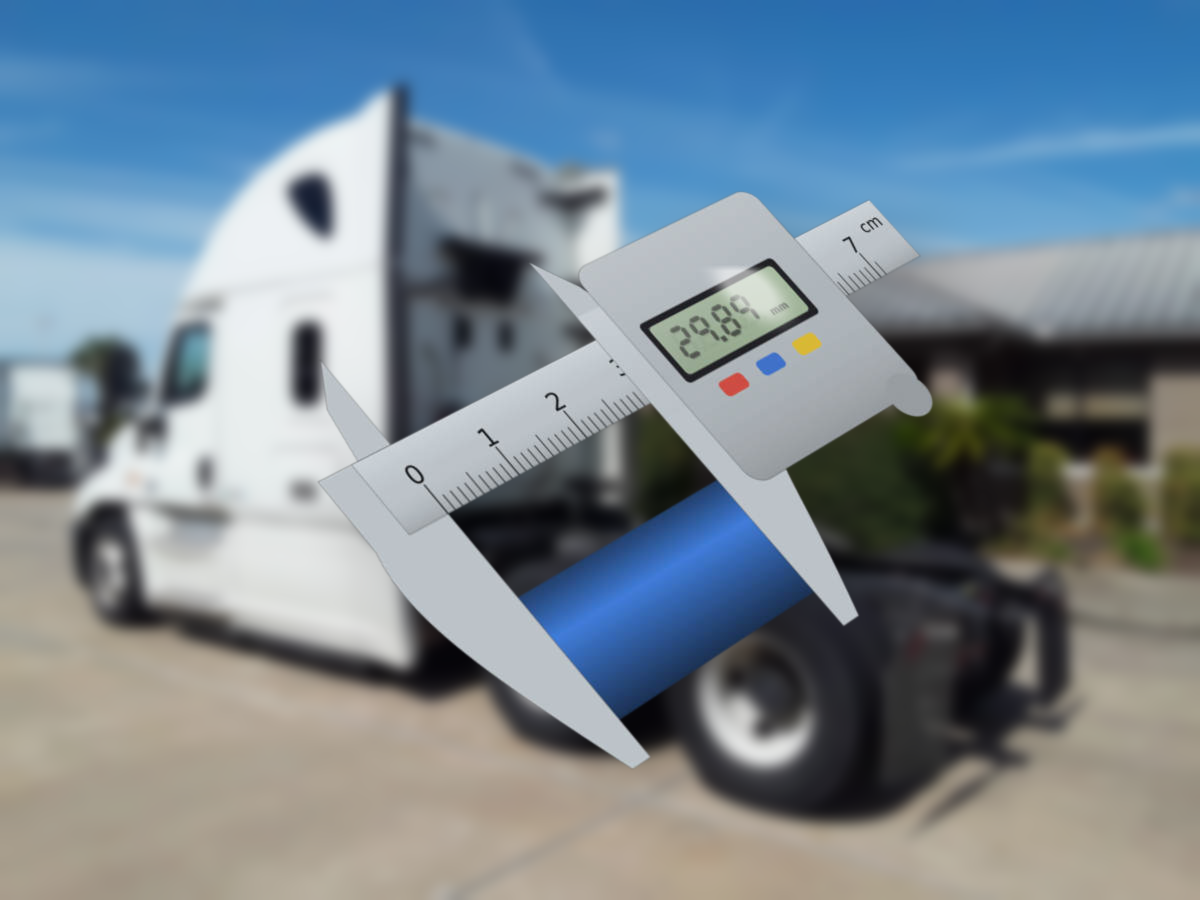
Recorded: 29.89,mm
